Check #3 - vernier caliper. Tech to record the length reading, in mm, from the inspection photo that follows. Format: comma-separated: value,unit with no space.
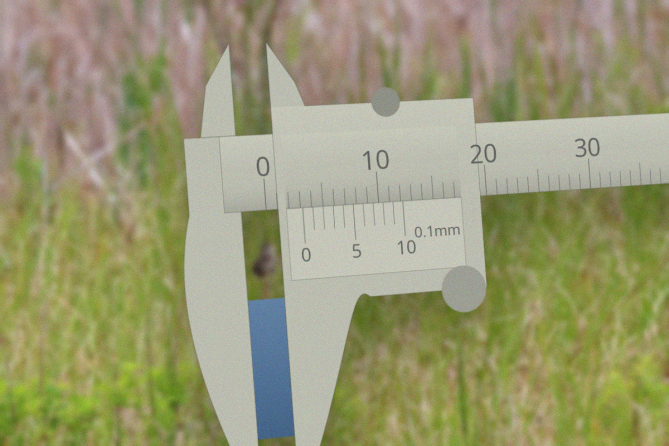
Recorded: 3.2,mm
